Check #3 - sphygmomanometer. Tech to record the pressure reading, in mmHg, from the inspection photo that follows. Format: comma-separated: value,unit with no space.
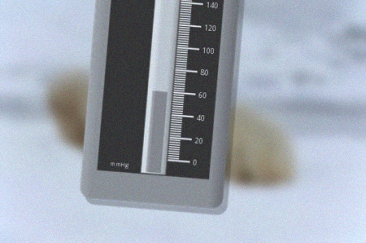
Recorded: 60,mmHg
